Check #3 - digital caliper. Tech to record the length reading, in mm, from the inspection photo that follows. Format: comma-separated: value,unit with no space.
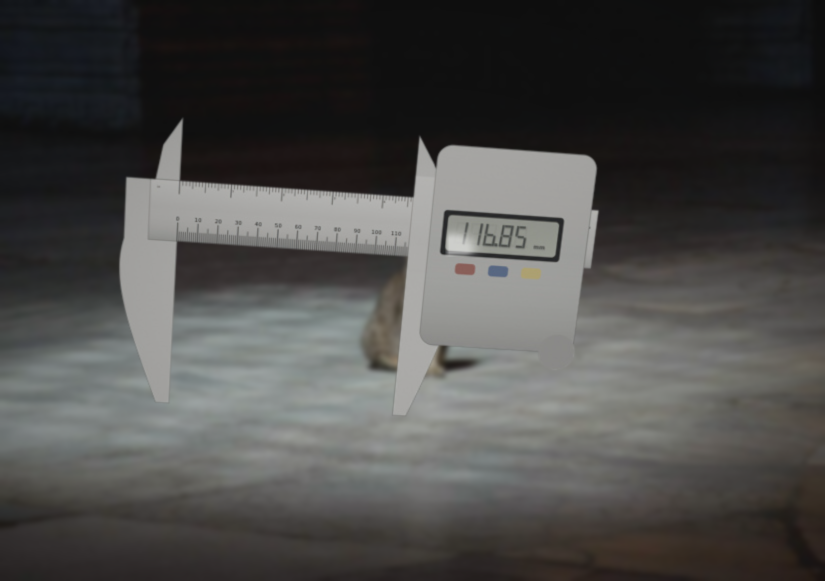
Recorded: 116.85,mm
